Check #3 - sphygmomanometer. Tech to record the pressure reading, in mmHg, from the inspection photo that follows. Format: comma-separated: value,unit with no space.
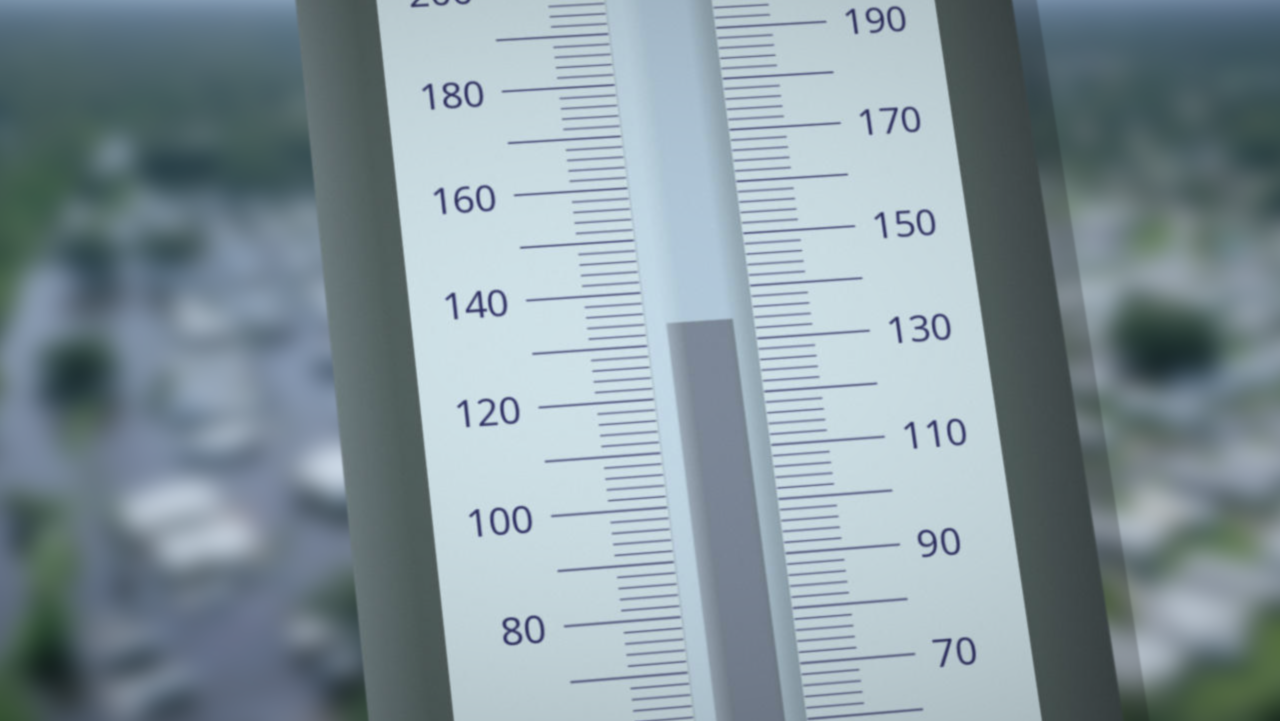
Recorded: 134,mmHg
